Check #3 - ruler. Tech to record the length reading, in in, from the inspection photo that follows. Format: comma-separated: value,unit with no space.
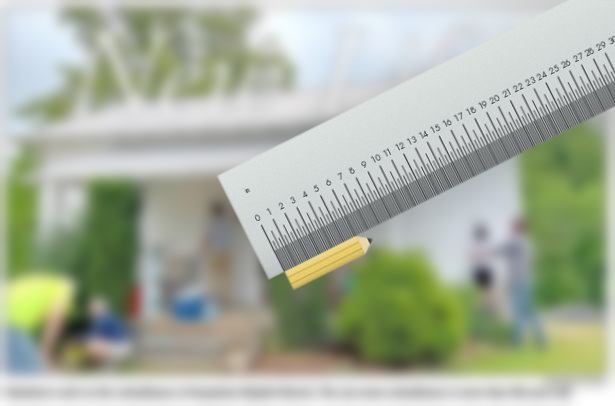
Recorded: 7,in
